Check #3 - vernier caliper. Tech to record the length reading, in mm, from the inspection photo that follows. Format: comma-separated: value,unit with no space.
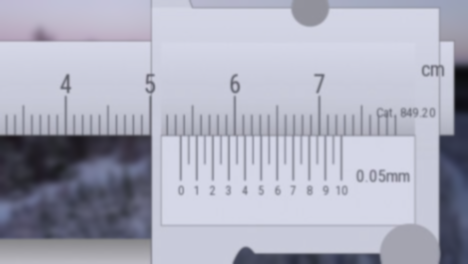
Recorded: 53.6,mm
